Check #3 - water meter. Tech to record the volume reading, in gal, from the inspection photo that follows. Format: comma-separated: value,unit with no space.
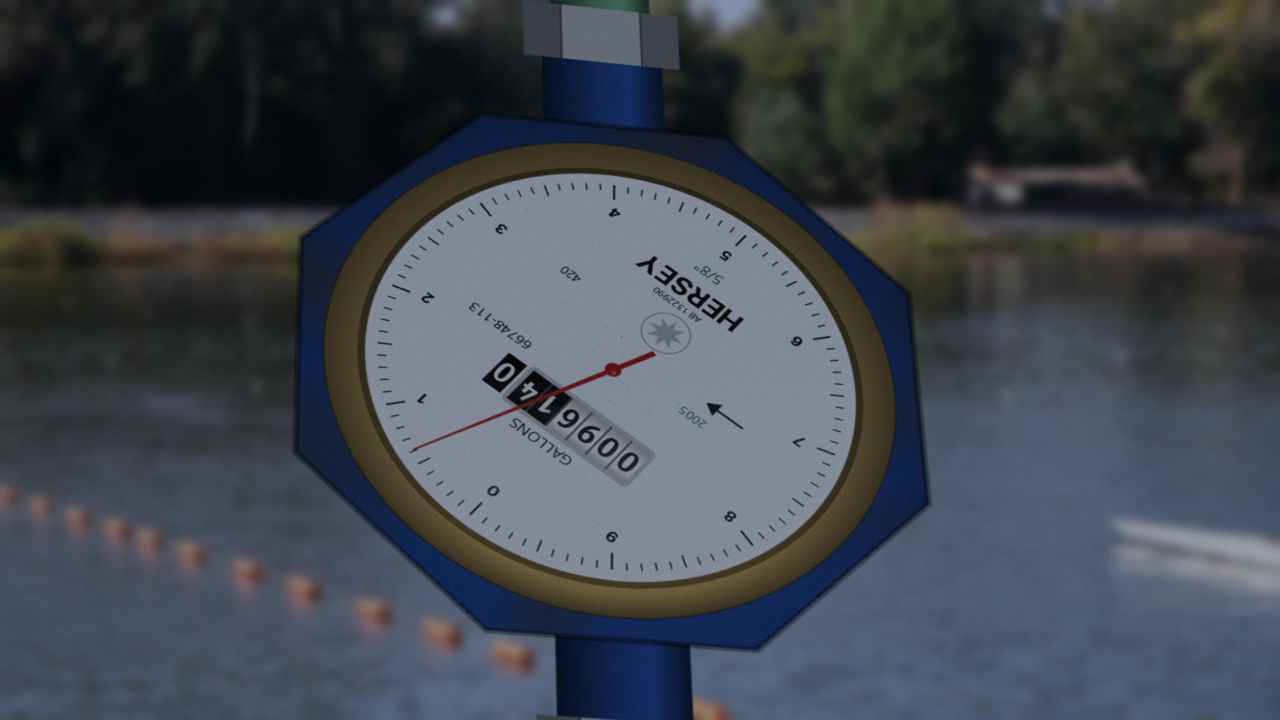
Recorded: 96140.6,gal
